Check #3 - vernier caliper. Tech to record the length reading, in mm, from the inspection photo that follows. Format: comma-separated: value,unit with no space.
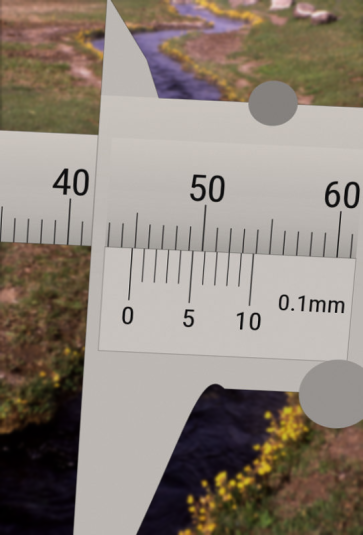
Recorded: 44.8,mm
